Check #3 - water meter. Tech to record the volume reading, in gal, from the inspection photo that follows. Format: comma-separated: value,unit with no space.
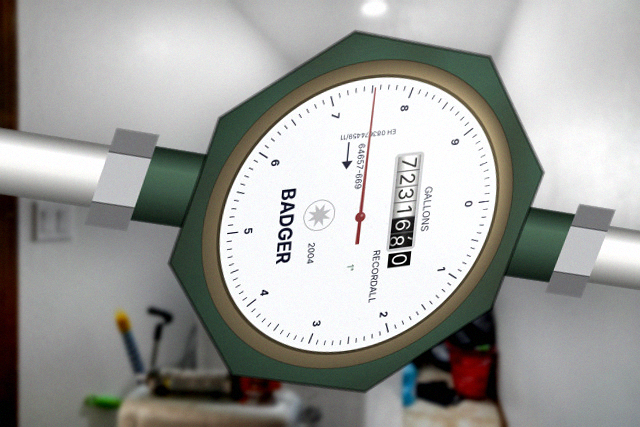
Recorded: 7231677.5,gal
